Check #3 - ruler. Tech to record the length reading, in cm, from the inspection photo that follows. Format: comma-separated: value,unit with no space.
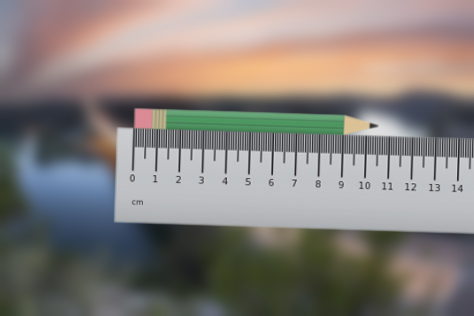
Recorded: 10.5,cm
